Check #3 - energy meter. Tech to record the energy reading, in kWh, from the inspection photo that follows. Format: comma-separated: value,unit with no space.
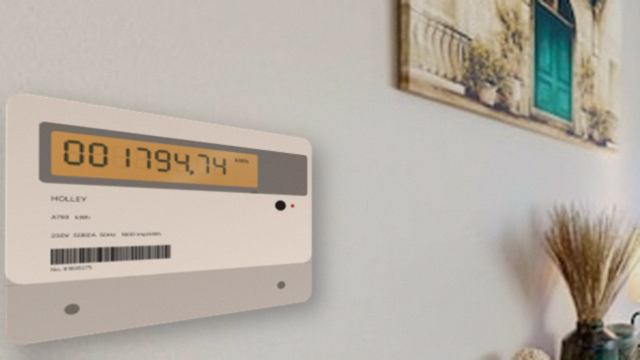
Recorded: 1794.74,kWh
